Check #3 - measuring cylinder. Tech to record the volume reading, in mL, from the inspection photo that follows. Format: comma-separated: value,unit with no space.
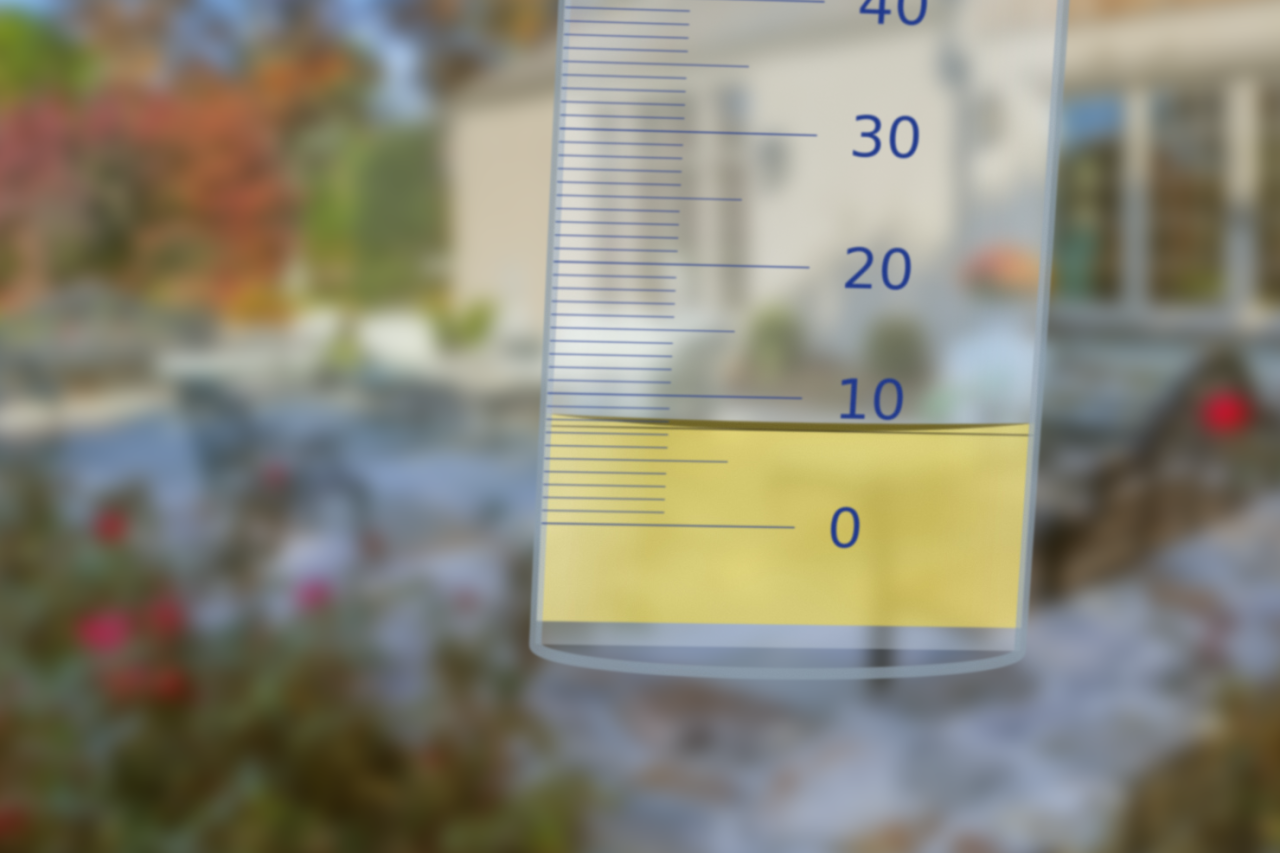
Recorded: 7.5,mL
